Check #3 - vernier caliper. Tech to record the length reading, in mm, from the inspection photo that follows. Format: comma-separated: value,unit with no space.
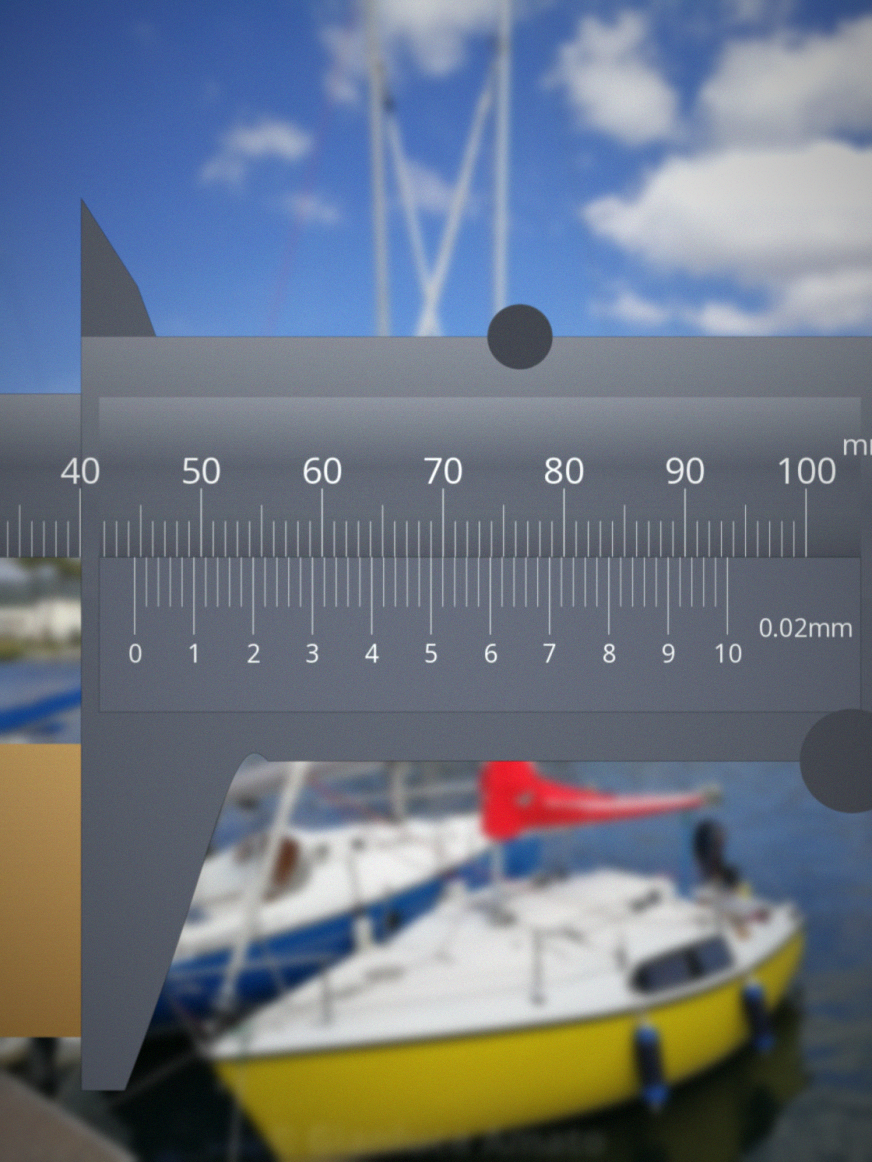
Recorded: 44.5,mm
